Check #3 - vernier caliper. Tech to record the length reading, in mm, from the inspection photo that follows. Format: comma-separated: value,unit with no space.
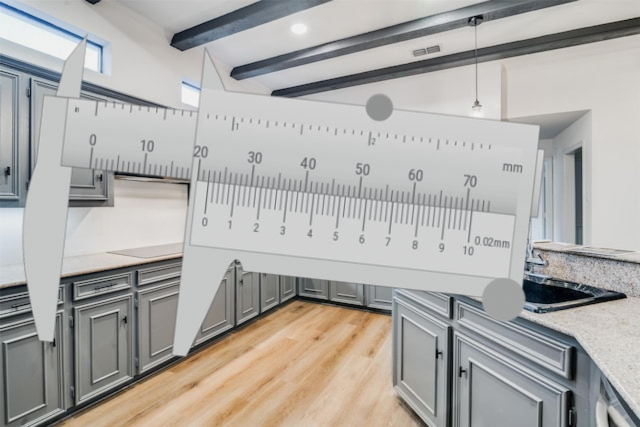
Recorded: 22.0,mm
